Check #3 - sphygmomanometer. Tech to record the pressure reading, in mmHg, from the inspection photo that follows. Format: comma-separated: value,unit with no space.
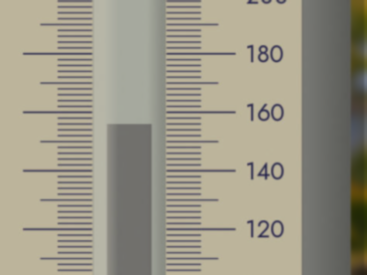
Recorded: 156,mmHg
